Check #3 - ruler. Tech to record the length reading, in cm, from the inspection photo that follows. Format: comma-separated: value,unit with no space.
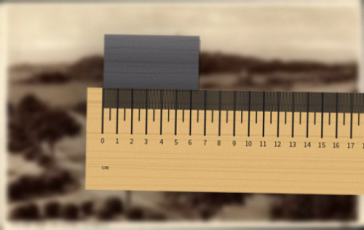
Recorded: 6.5,cm
